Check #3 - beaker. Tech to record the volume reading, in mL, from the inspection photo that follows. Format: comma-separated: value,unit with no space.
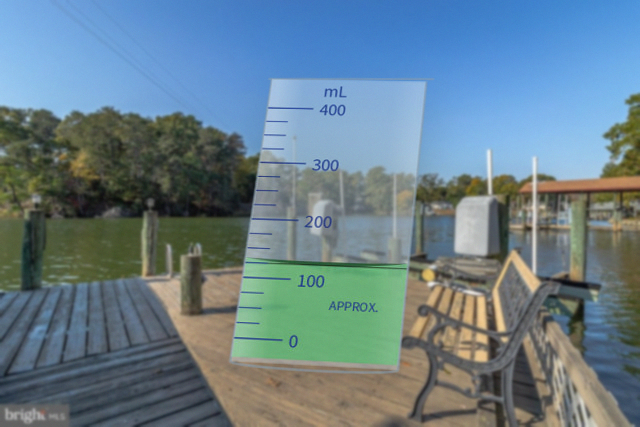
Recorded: 125,mL
